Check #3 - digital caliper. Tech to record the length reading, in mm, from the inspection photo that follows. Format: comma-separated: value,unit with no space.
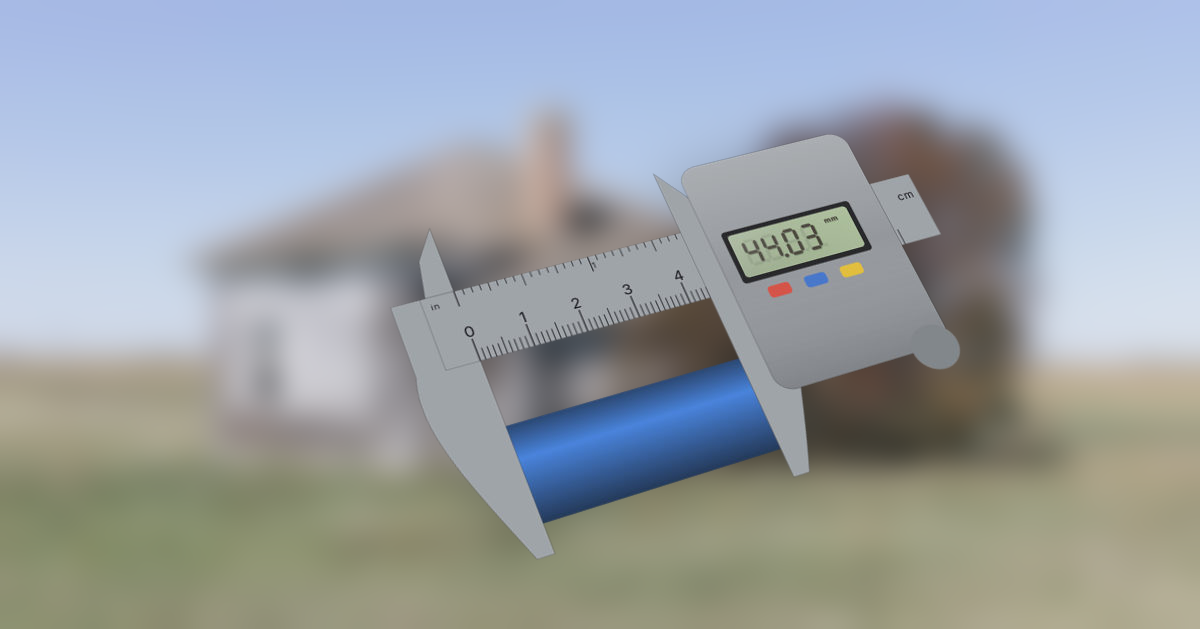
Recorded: 44.03,mm
